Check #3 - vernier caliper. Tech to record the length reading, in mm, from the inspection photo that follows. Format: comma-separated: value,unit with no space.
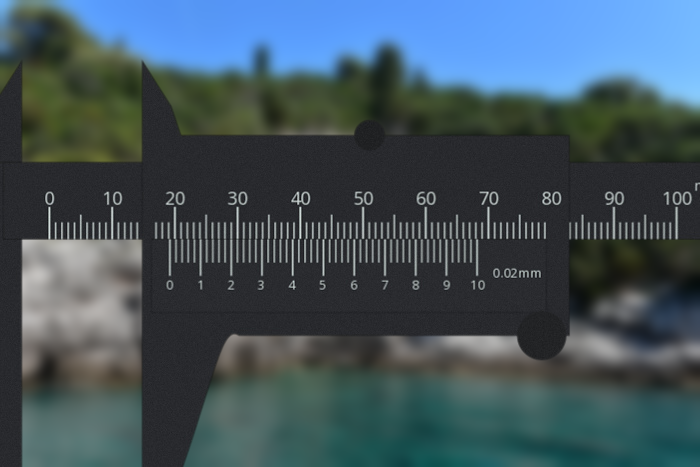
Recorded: 19.2,mm
